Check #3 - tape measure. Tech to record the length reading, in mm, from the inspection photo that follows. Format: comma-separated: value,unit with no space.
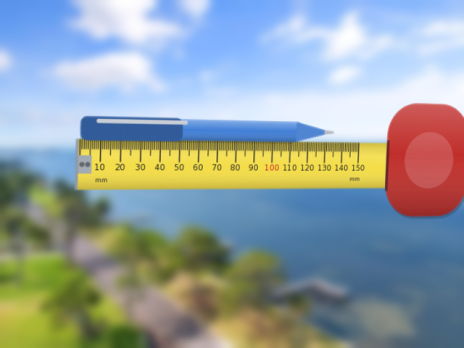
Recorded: 135,mm
